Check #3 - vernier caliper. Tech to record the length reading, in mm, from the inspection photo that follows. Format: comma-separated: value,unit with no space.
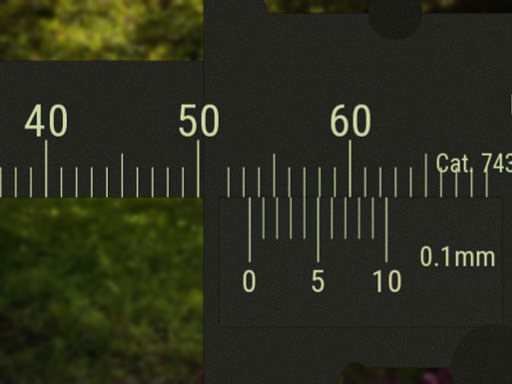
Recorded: 53.4,mm
